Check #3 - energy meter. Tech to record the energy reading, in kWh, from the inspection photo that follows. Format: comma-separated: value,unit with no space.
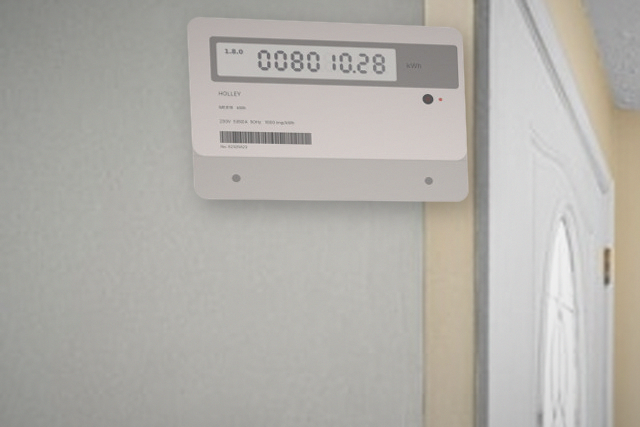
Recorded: 8010.28,kWh
